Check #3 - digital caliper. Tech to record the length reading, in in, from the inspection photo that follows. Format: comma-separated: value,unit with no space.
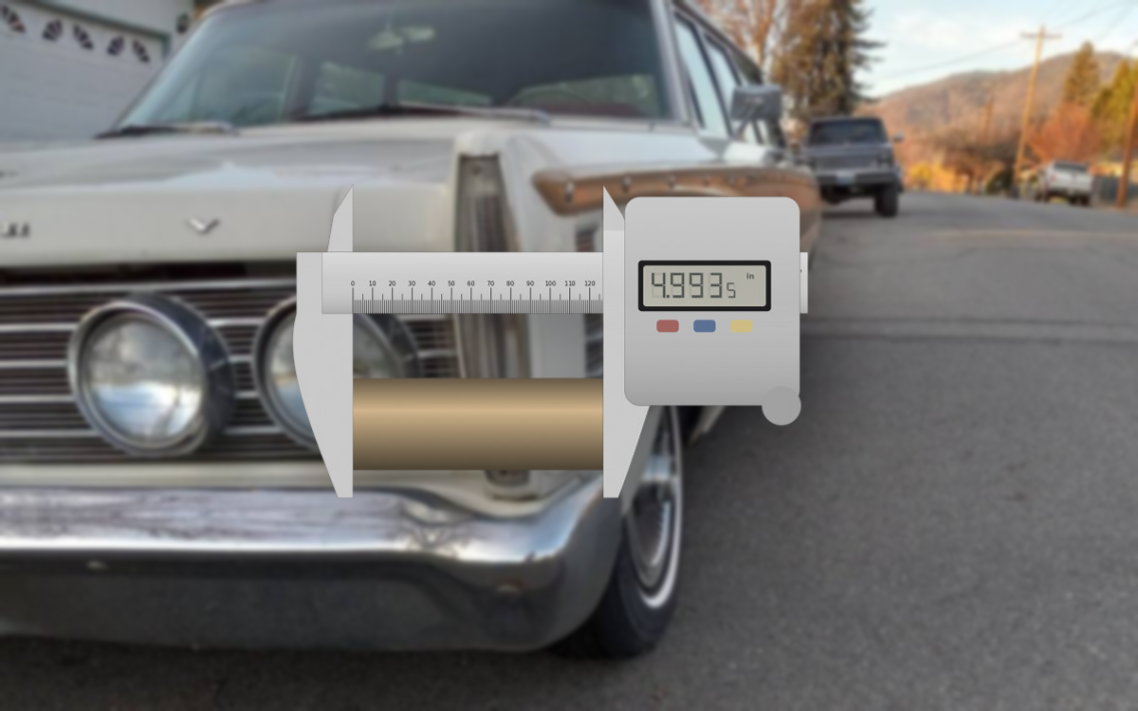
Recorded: 4.9935,in
